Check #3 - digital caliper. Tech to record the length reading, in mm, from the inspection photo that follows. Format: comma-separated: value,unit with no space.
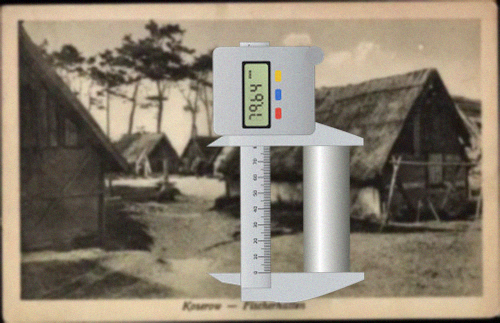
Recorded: 79.64,mm
